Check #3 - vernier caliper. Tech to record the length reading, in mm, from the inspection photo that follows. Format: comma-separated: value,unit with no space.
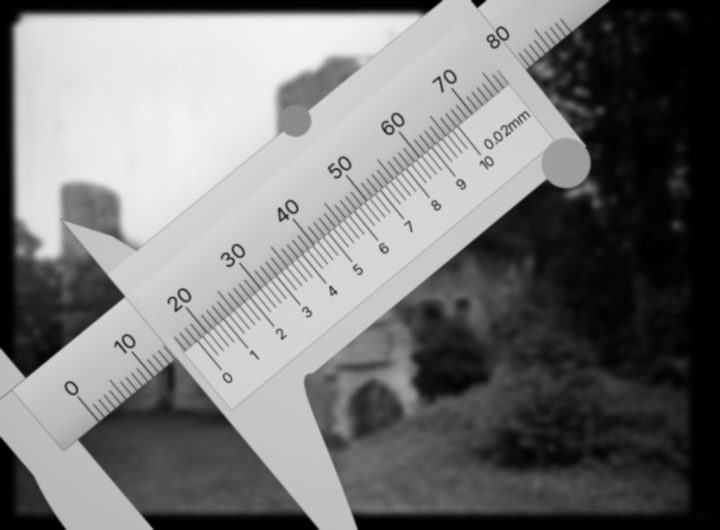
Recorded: 18.2,mm
